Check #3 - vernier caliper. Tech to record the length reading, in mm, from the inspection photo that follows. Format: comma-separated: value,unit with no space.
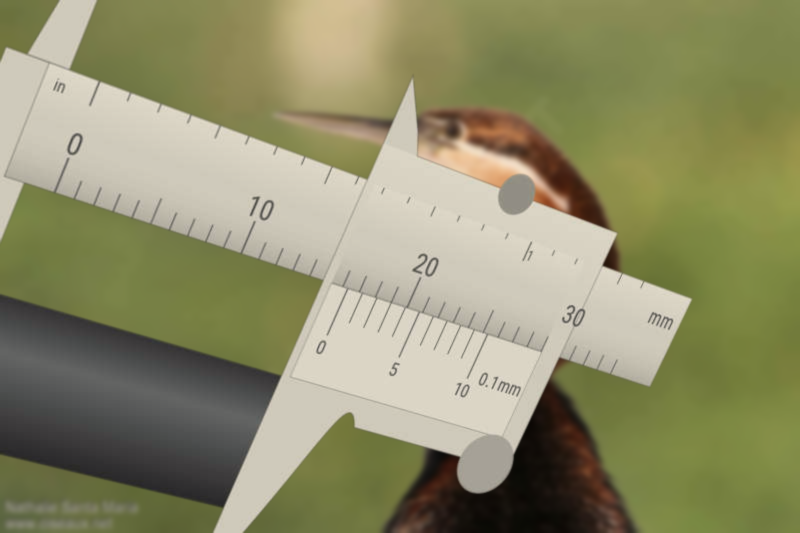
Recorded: 16.3,mm
